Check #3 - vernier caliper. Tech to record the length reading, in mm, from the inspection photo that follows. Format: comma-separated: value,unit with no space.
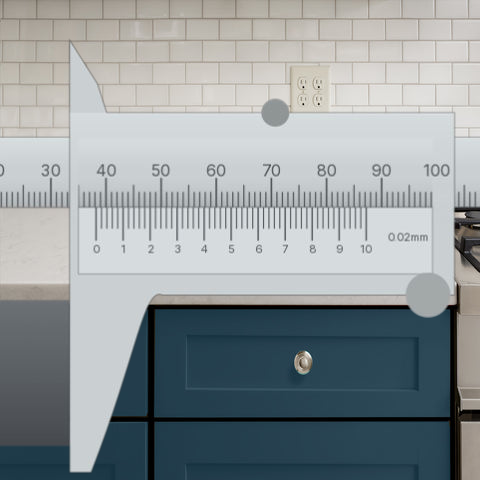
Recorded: 38.2,mm
